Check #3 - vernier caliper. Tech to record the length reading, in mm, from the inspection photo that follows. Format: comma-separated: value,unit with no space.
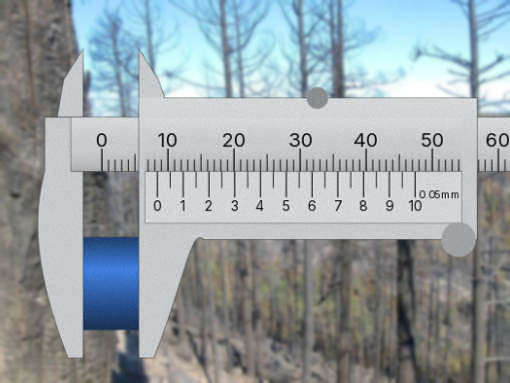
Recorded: 8.4,mm
